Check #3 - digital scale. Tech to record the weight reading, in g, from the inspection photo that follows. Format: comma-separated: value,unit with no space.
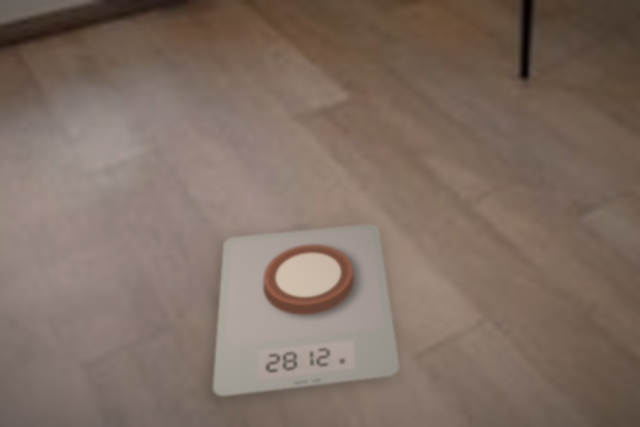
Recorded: 2812,g
